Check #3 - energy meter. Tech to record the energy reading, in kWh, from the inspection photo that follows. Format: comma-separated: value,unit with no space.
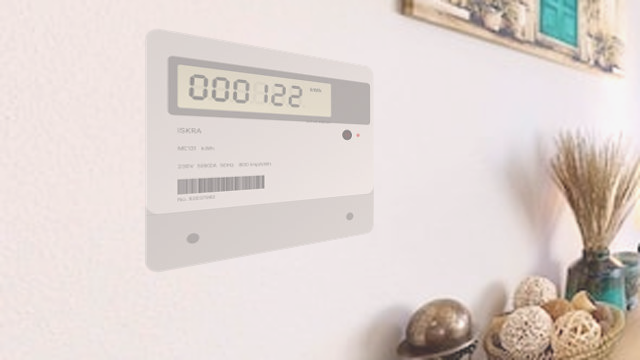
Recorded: 122,kWh
